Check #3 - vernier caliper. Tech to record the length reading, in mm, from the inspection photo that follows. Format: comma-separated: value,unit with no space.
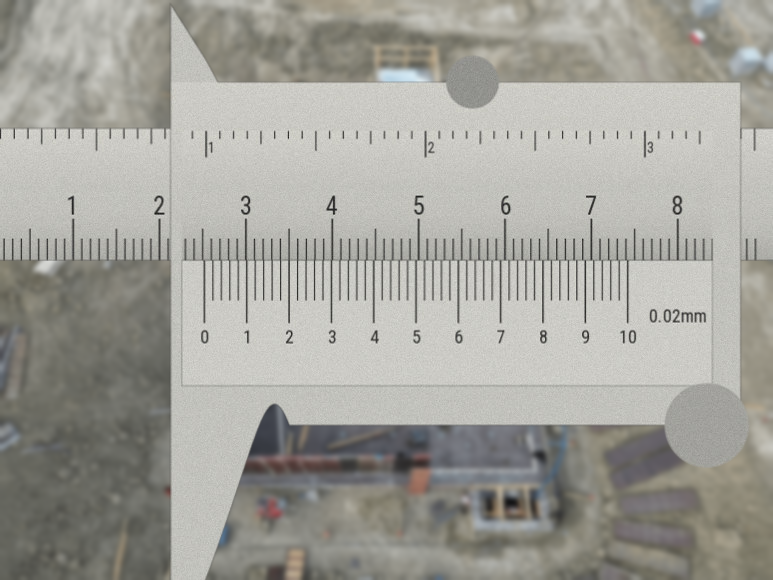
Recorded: 25.2,mm
